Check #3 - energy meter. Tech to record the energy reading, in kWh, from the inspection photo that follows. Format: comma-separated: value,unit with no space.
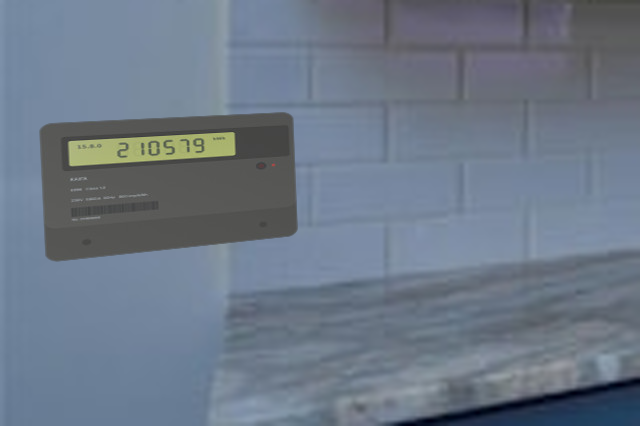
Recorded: 210579,kWh
